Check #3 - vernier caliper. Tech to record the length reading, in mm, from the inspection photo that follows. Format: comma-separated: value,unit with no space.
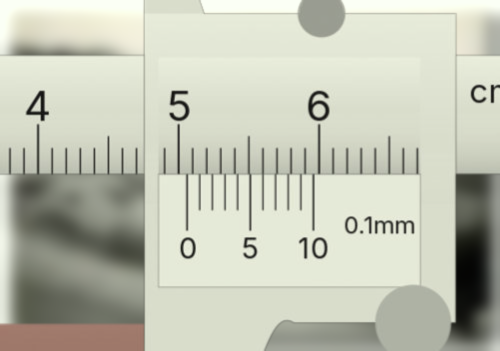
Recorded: 50.6,mm
